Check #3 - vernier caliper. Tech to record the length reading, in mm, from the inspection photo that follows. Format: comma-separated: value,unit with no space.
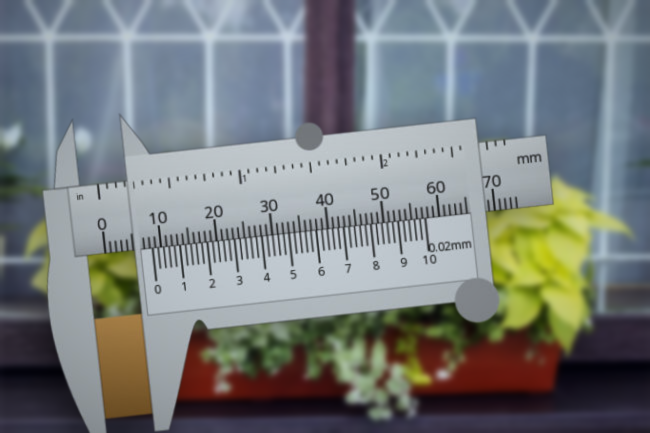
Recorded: 8.5,mm
